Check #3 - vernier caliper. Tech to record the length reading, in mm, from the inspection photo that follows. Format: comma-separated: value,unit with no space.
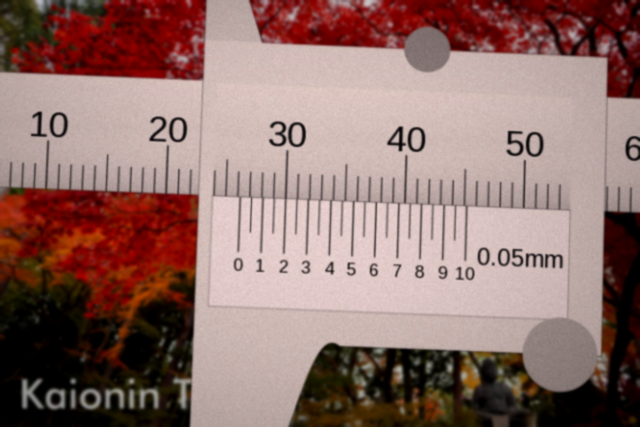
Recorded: 26.2,mm
